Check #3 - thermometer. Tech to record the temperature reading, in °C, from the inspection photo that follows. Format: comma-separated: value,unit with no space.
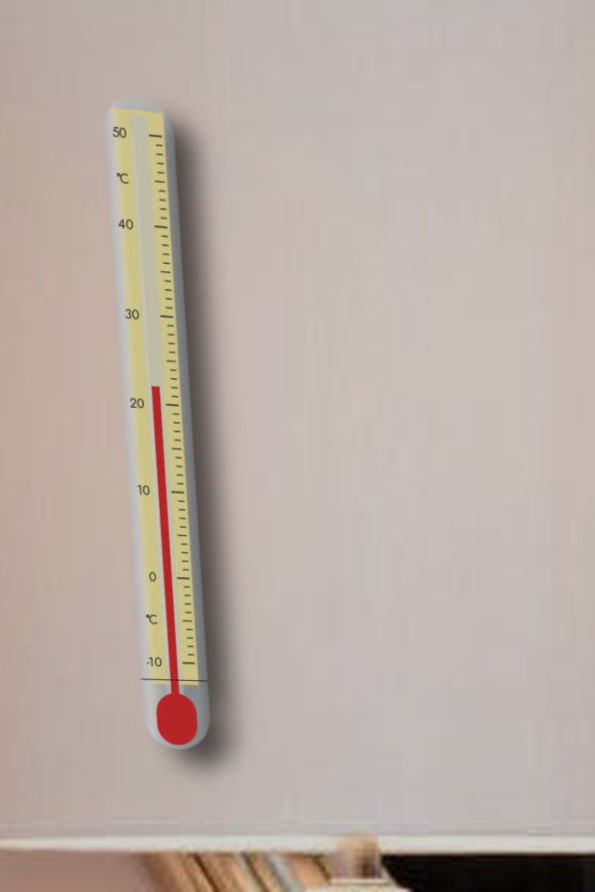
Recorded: 22,°C
